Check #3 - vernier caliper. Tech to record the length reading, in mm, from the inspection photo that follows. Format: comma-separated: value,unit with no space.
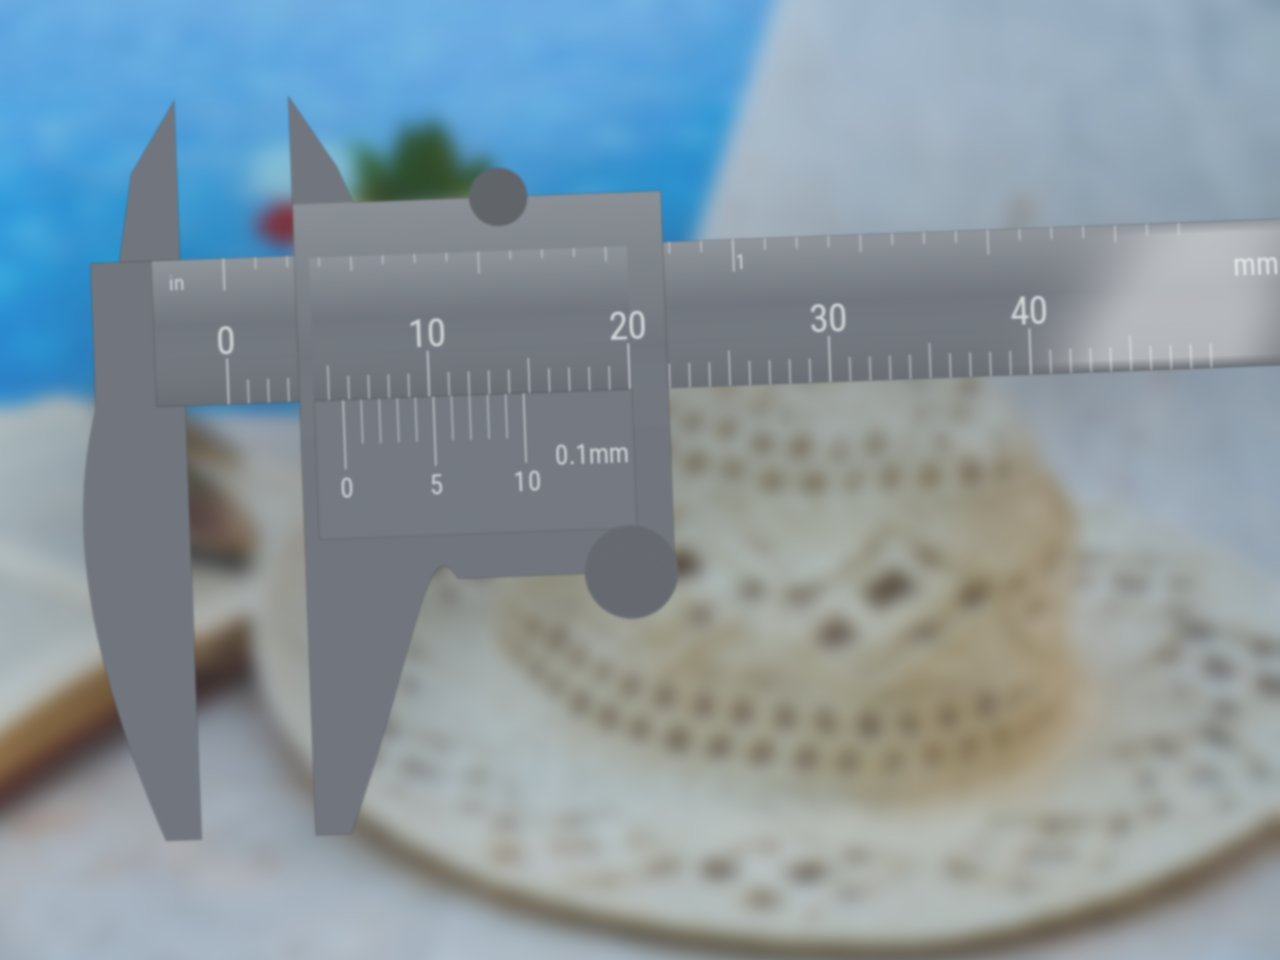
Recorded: 5.7,mm
